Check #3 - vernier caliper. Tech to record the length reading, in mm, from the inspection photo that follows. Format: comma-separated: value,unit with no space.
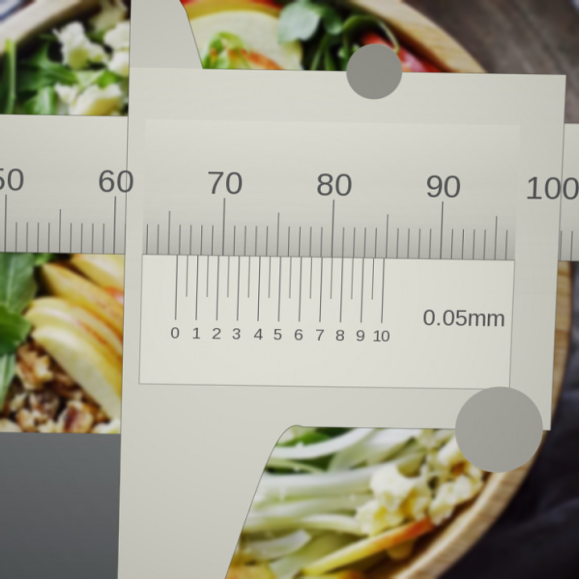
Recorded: 65.8,mm
